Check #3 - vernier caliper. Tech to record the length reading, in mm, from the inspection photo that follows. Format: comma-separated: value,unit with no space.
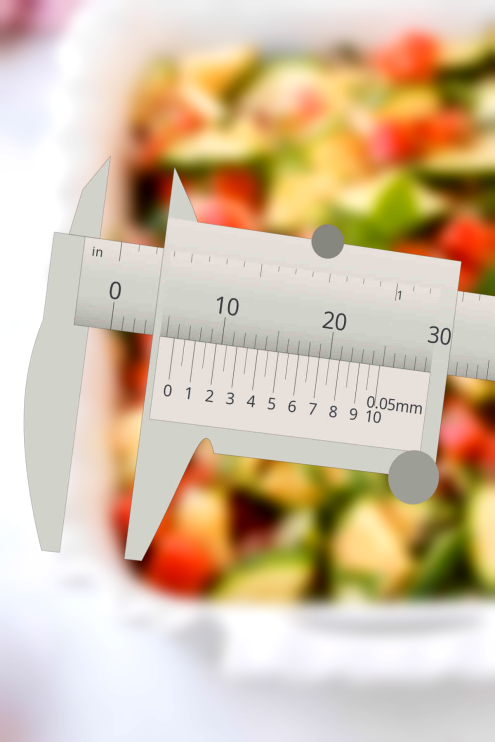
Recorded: 5.7,mm
